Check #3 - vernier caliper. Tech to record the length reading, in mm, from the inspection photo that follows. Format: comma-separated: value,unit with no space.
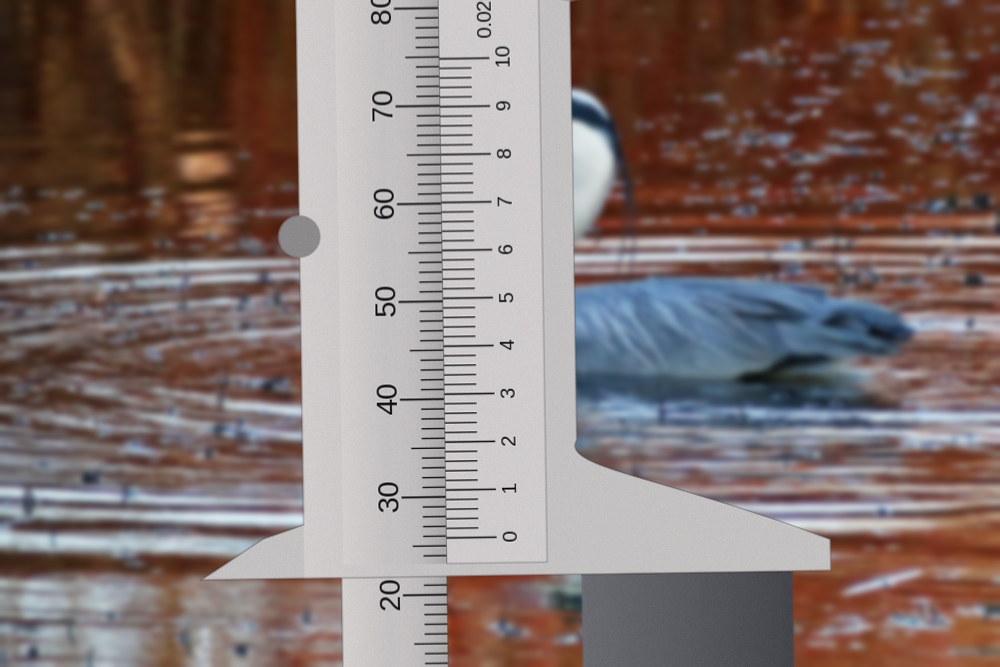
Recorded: 25.8,mm
